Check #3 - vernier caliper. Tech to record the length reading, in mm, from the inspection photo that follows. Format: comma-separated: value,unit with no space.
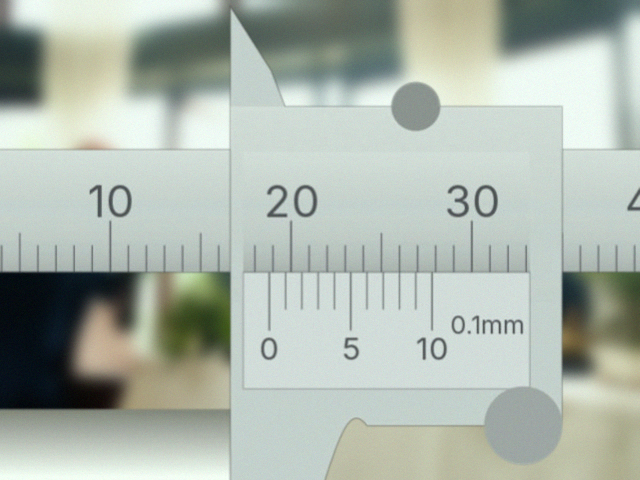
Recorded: 18.8,mm
